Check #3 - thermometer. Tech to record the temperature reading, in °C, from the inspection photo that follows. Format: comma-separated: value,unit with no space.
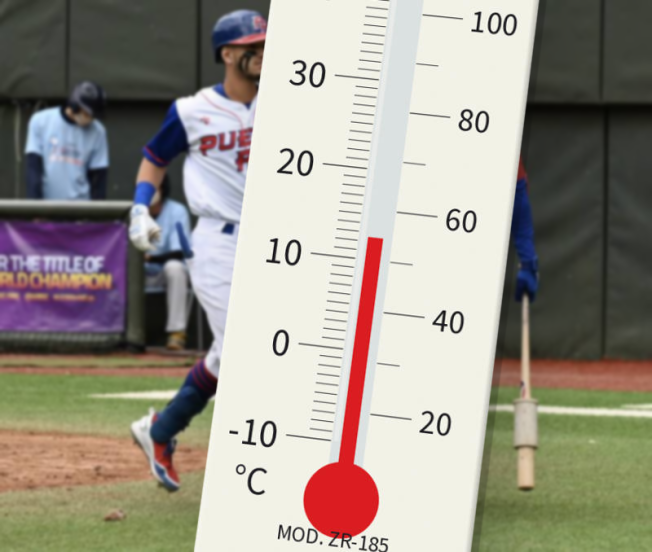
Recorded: 12.5,°C
